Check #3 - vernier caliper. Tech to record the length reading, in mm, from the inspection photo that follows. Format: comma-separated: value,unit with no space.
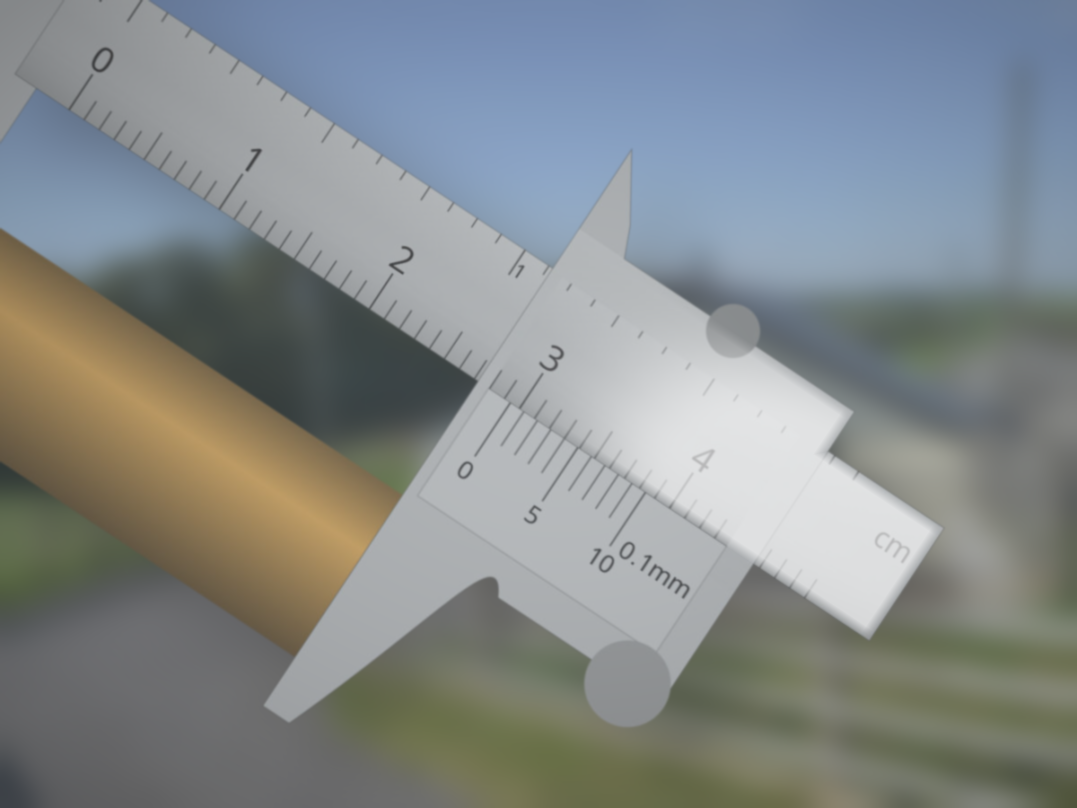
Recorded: 29.4,mm
